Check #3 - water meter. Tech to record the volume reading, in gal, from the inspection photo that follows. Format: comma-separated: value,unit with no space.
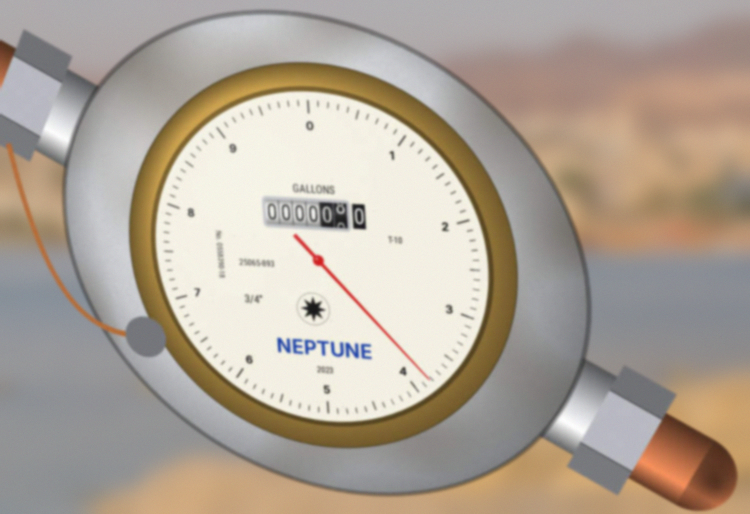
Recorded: 83.8,gal
